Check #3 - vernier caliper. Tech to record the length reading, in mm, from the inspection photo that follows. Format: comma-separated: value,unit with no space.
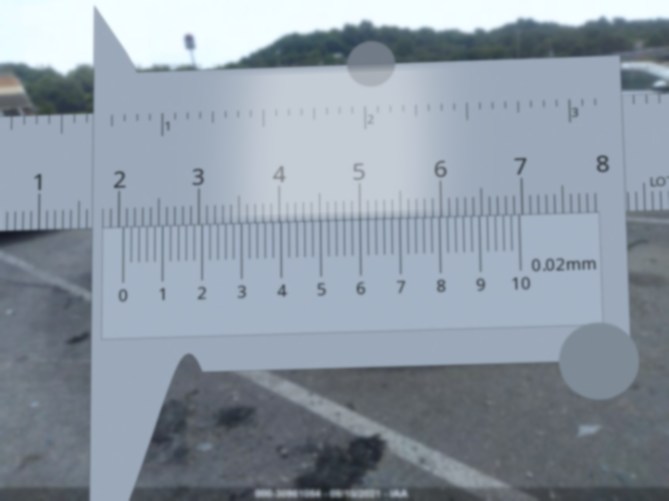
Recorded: 20.6,mm
